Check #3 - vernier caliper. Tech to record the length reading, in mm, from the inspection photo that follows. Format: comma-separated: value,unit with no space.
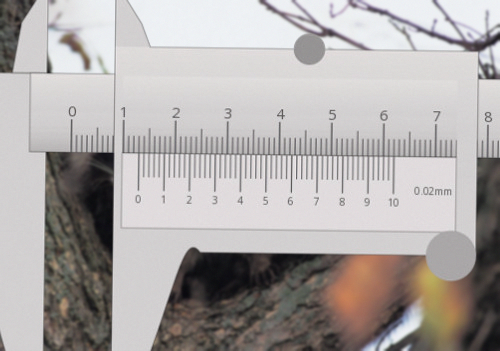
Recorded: 13.0,mm
